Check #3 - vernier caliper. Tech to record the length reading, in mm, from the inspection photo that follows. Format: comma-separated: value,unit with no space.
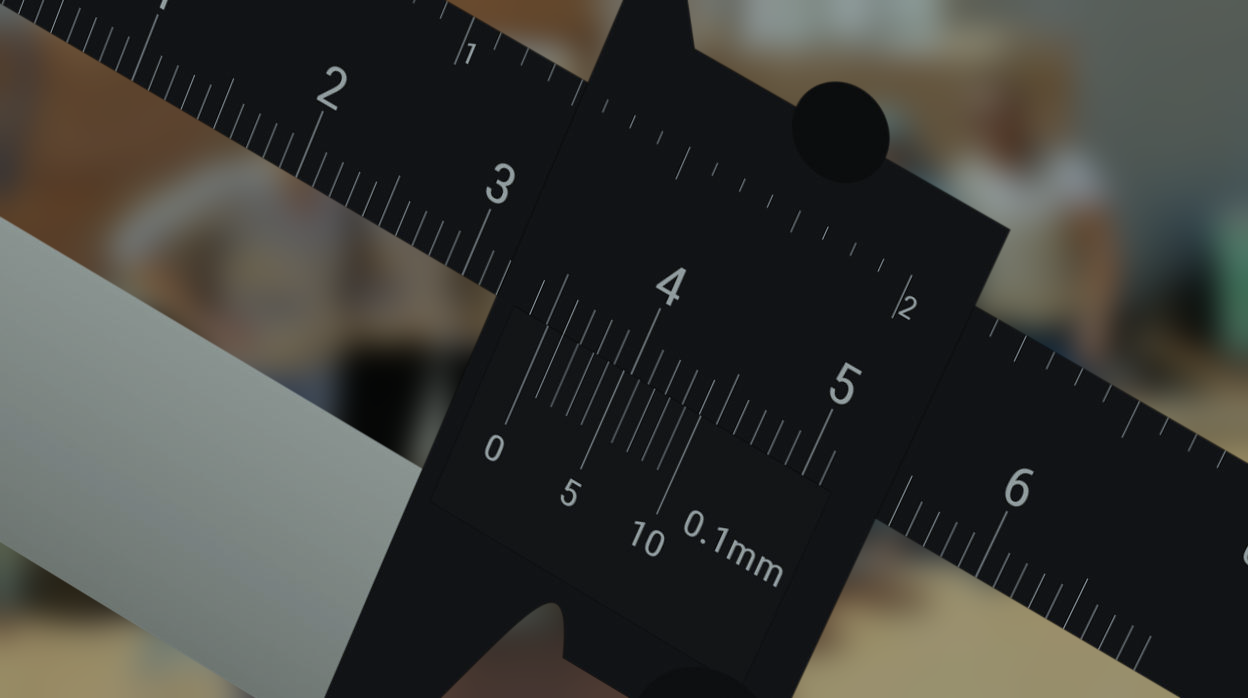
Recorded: 35.1,mm
